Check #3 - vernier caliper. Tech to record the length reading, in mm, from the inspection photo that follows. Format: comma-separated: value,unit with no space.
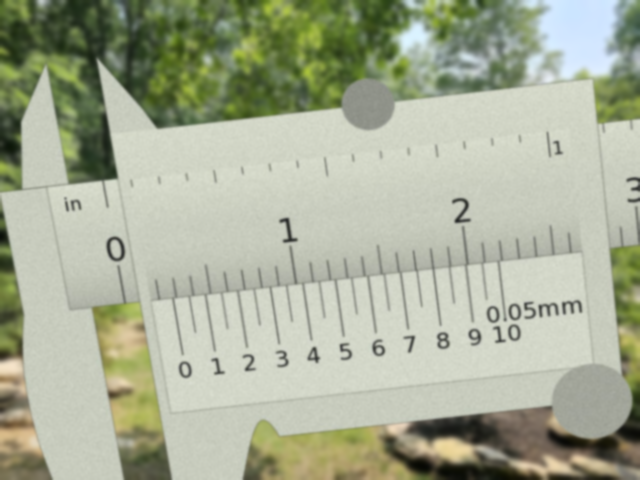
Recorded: 2.8,mm
